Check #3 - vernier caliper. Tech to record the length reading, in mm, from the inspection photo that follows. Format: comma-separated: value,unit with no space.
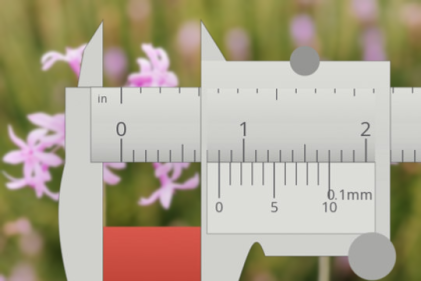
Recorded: 8.0,mm
